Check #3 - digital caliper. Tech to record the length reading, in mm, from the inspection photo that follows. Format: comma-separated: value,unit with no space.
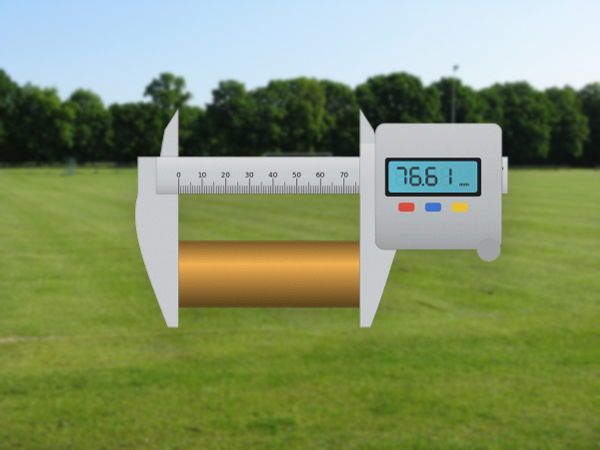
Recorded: 76.61,mm
